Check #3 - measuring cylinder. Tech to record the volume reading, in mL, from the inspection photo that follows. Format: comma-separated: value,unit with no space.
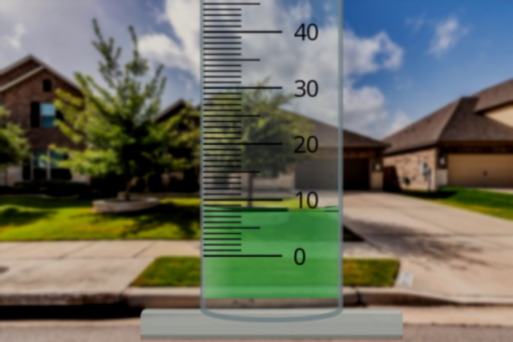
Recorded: 8,mL
